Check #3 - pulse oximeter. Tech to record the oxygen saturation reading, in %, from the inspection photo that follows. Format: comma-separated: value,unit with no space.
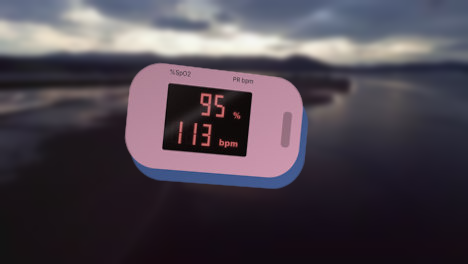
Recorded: 95,%
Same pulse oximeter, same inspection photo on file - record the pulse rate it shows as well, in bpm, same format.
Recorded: 113,bpm
